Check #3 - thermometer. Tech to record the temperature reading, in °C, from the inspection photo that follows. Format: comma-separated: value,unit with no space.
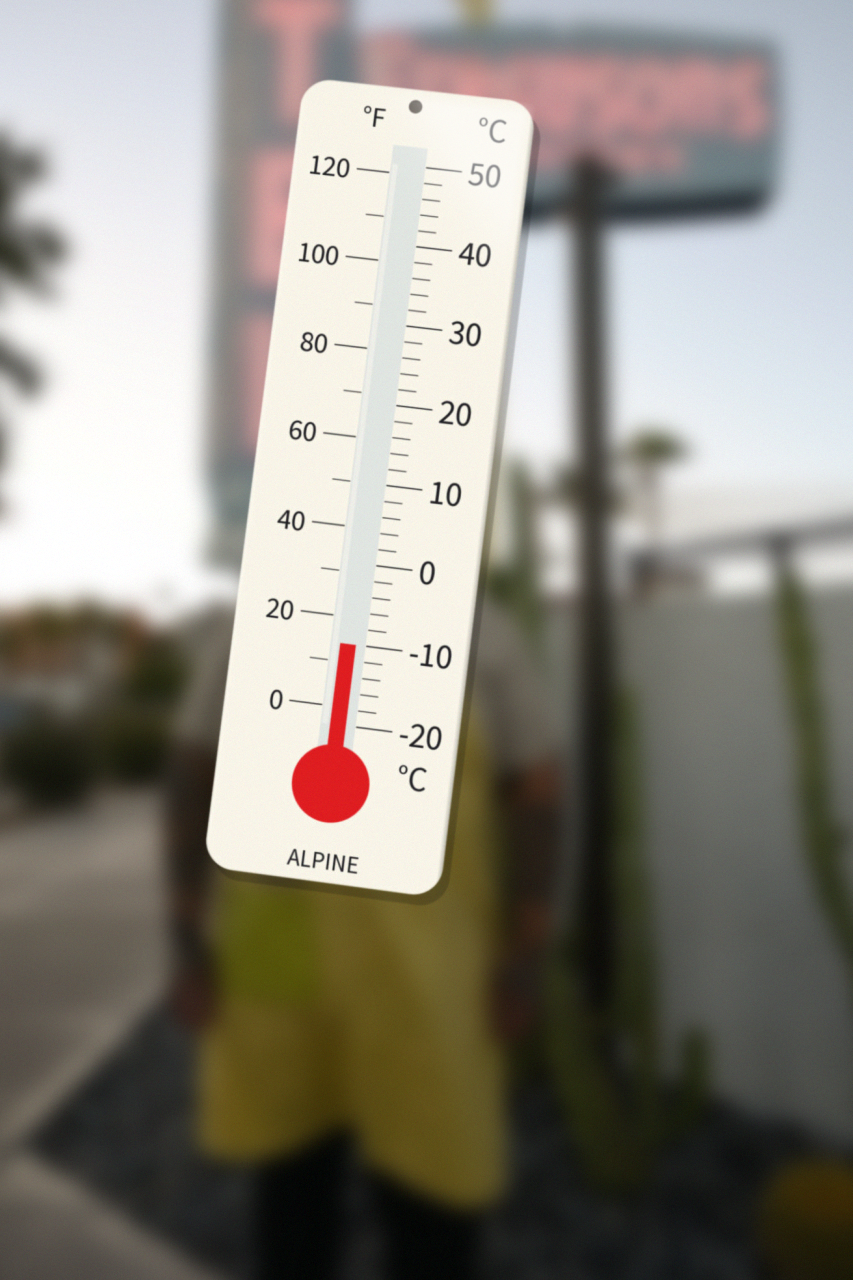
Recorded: -10,°C
